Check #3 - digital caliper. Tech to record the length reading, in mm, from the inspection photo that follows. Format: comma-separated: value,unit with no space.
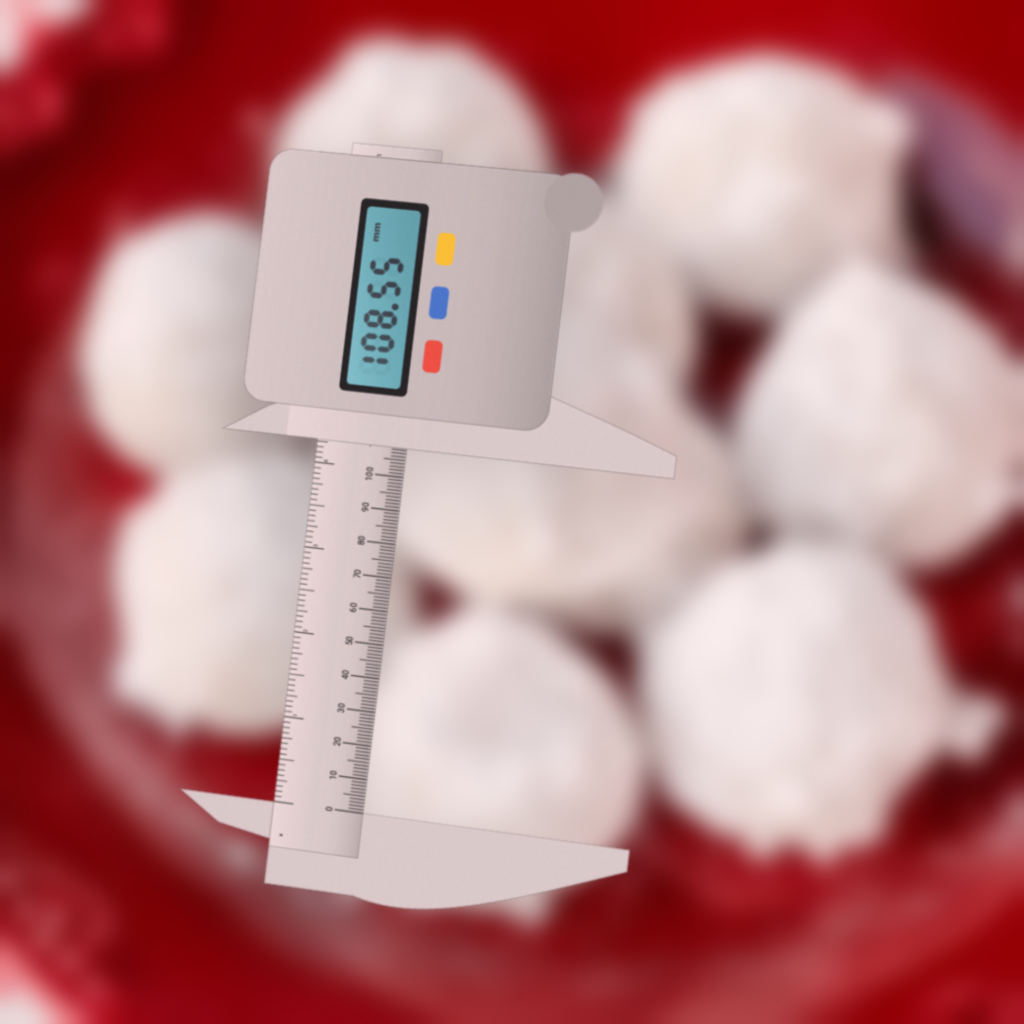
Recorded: 108.55,mm
